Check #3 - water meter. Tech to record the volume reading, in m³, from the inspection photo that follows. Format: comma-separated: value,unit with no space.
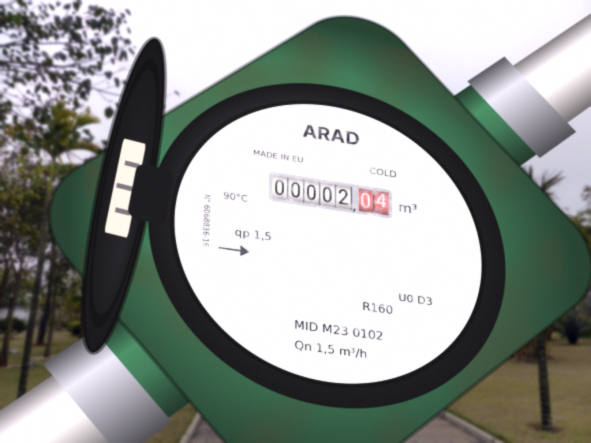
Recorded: 2.04,m³
